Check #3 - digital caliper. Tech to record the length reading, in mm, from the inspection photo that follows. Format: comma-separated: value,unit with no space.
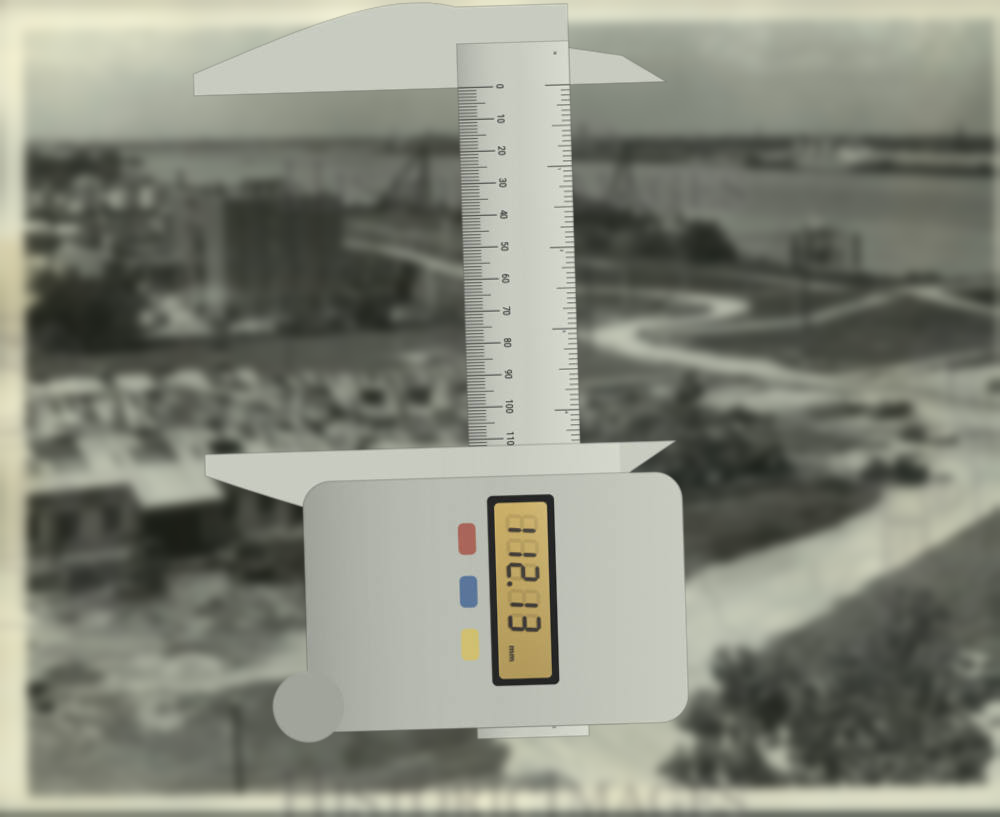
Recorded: 112.13,mm
